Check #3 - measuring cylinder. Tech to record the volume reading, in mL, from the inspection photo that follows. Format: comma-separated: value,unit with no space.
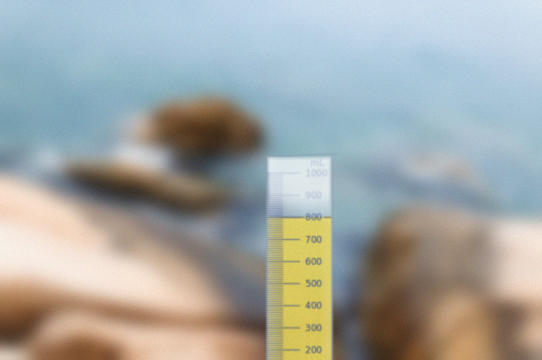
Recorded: 800,mL
